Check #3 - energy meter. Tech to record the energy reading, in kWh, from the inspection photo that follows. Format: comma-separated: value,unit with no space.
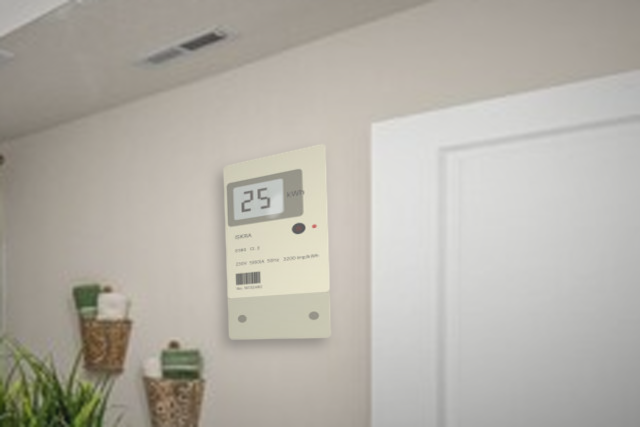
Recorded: 25,kWh
